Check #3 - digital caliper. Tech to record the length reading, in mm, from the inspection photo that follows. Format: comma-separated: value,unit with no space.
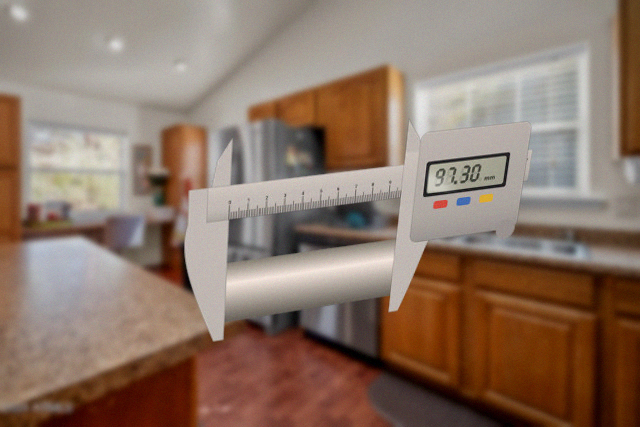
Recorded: 97.30,mm
